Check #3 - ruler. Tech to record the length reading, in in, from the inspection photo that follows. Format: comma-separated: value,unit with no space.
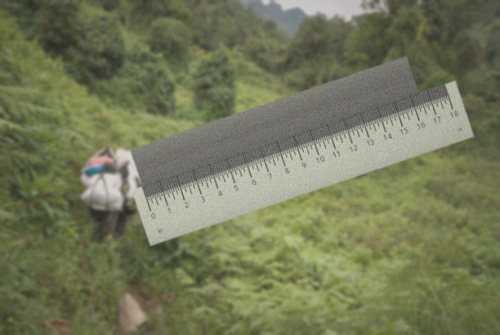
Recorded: 16.5,in
